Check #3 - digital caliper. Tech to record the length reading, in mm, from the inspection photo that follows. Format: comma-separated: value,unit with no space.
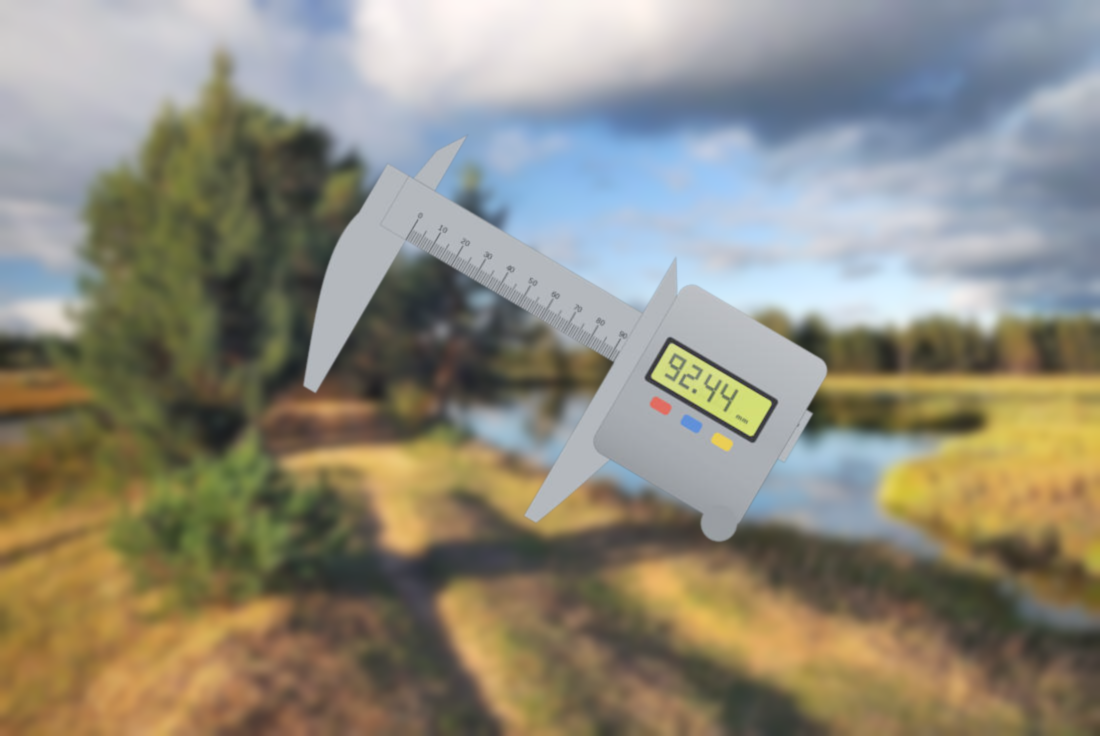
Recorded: 92.44,mm
